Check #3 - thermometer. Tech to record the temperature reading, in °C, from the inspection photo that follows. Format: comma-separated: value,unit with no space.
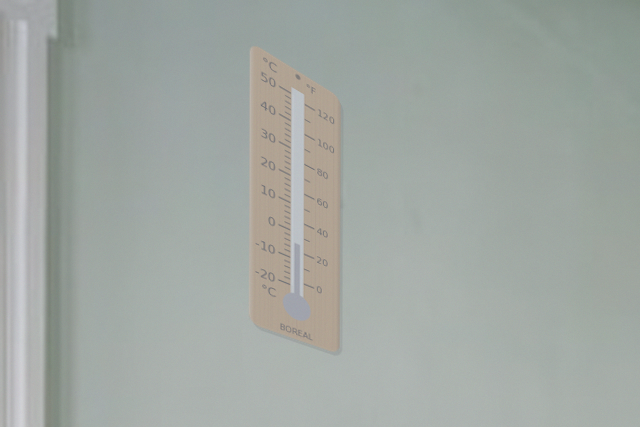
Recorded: -4,°C
